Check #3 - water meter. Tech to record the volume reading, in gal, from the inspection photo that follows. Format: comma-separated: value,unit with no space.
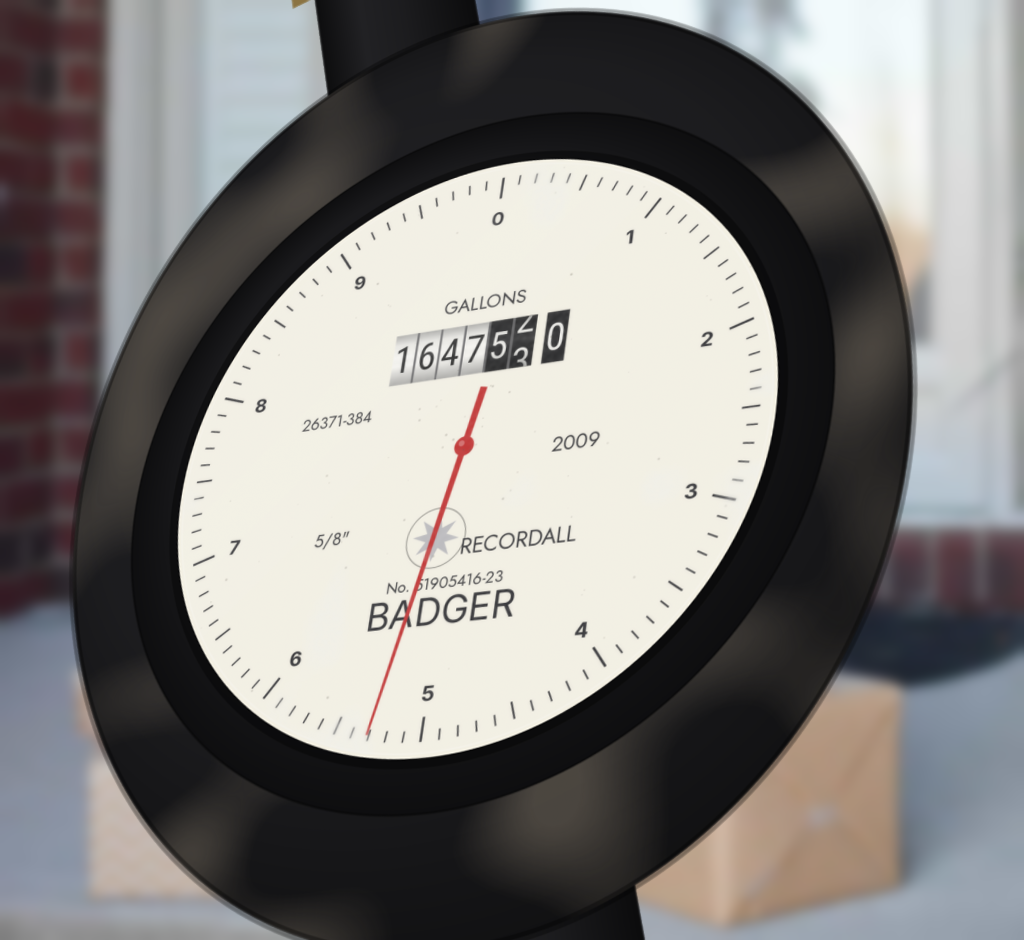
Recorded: 1647525.3,gal
